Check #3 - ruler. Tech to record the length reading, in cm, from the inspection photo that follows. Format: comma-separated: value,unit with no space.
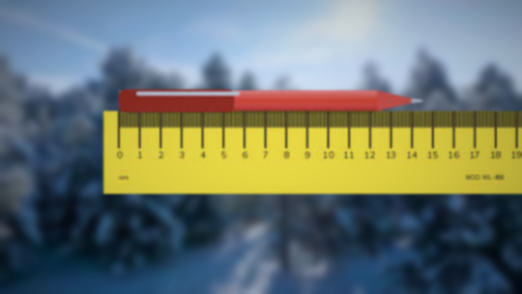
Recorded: 14.5,cm
